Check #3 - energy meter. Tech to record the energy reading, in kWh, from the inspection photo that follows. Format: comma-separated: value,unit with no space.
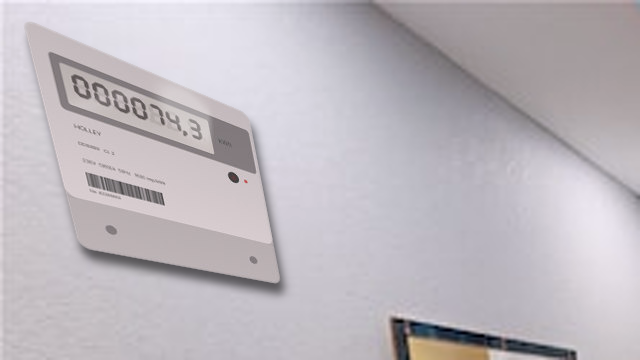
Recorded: 74.3,kWh
